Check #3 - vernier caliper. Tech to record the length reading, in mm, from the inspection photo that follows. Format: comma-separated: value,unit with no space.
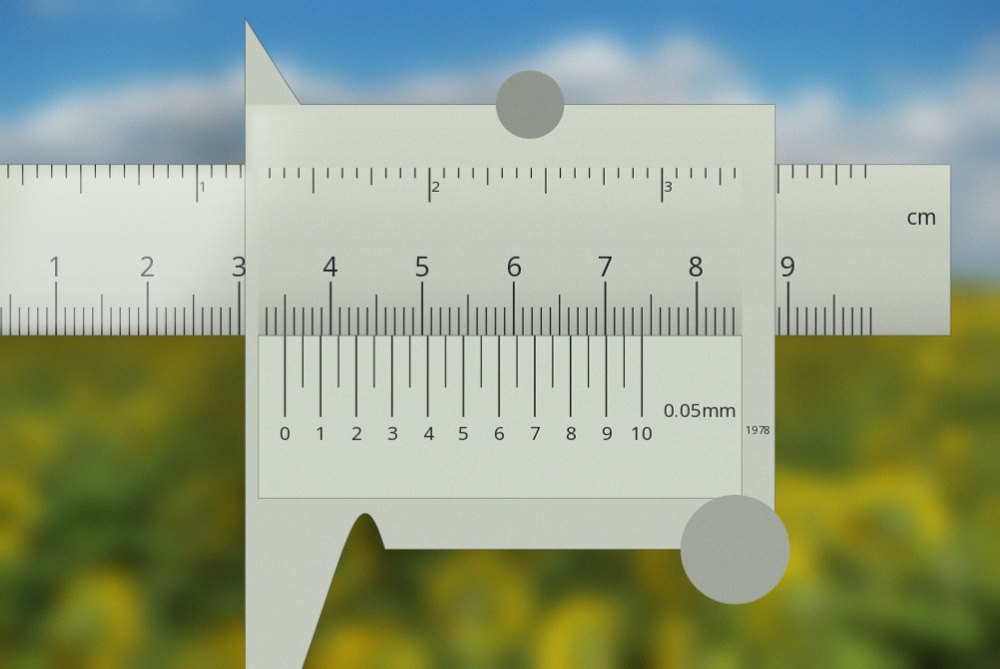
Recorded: 35.0,mm
